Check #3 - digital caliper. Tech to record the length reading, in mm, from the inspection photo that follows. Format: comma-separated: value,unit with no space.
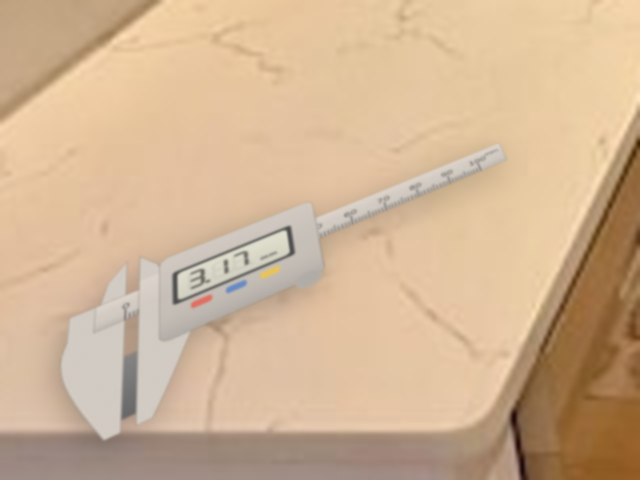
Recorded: 3.17,mm
